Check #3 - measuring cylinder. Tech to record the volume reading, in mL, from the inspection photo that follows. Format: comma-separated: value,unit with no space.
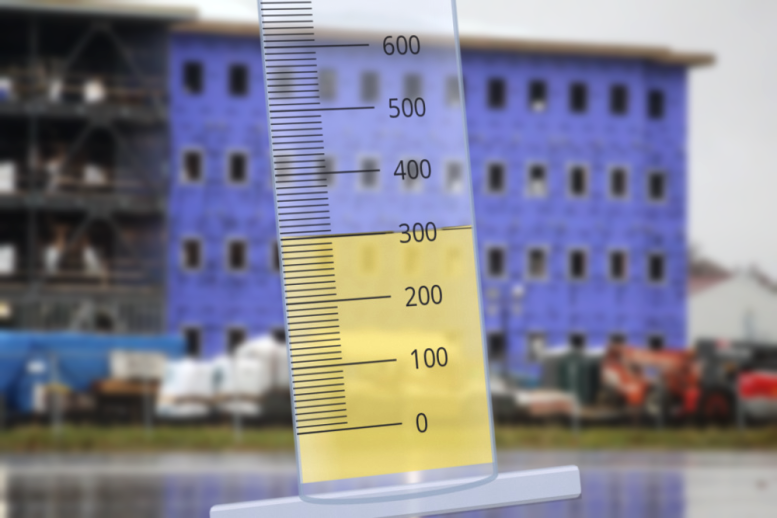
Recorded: 300,mL
